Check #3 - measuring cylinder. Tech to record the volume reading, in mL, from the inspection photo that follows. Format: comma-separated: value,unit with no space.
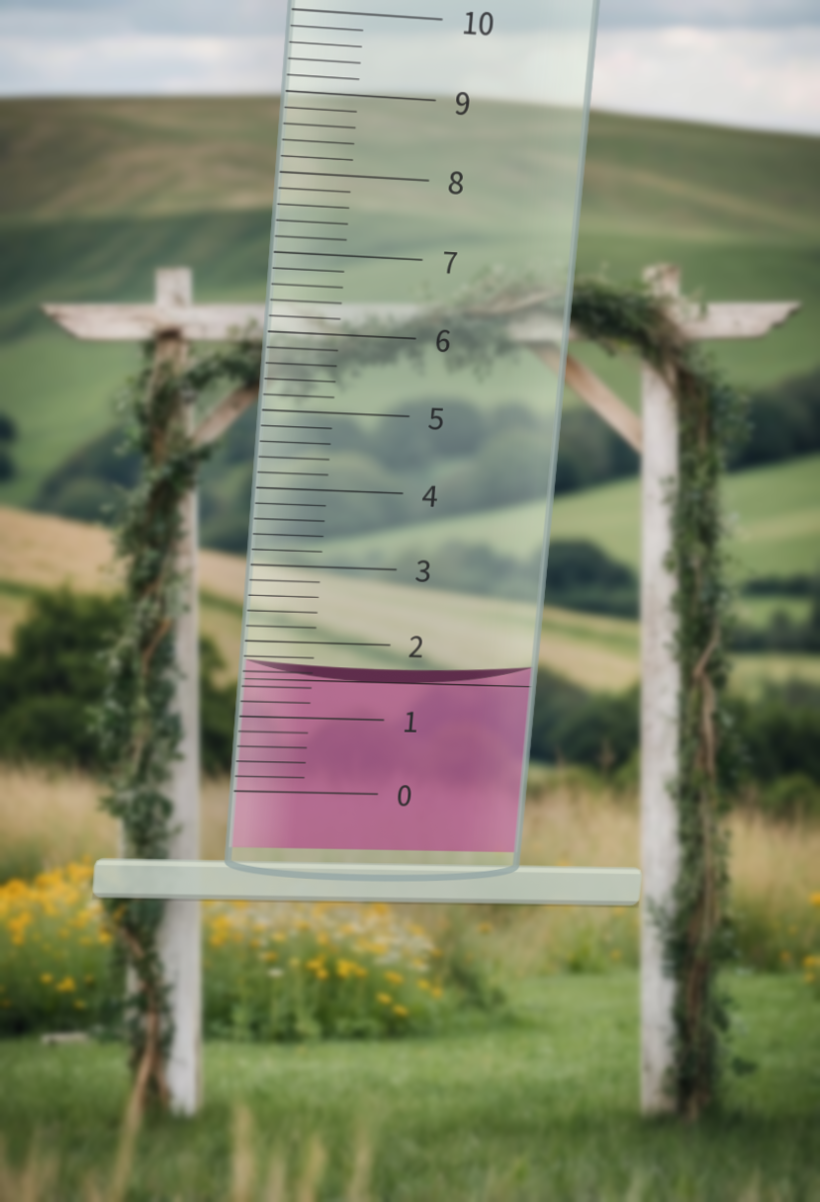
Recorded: 1.5,mL
